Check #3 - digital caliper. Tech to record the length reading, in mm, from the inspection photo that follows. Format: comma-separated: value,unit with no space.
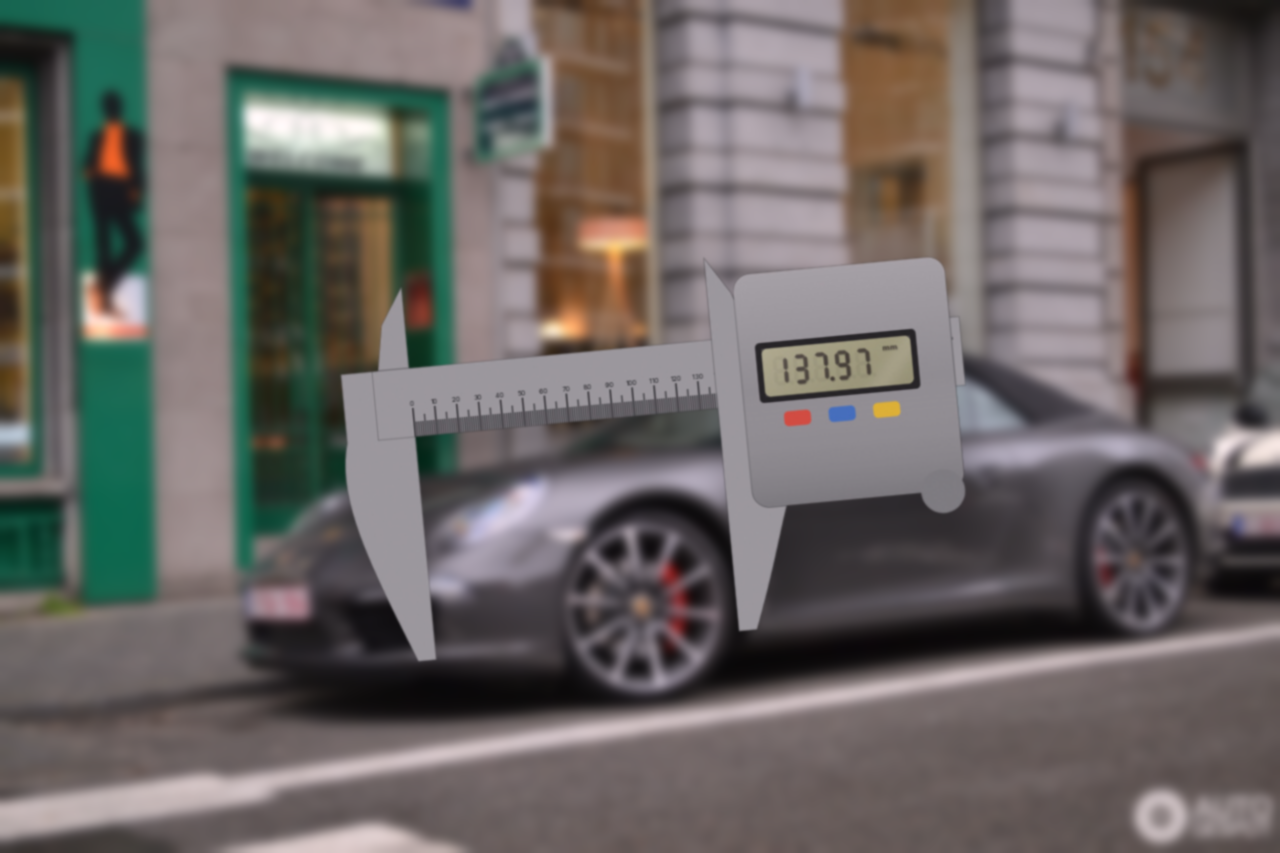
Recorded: 137.97,mm
